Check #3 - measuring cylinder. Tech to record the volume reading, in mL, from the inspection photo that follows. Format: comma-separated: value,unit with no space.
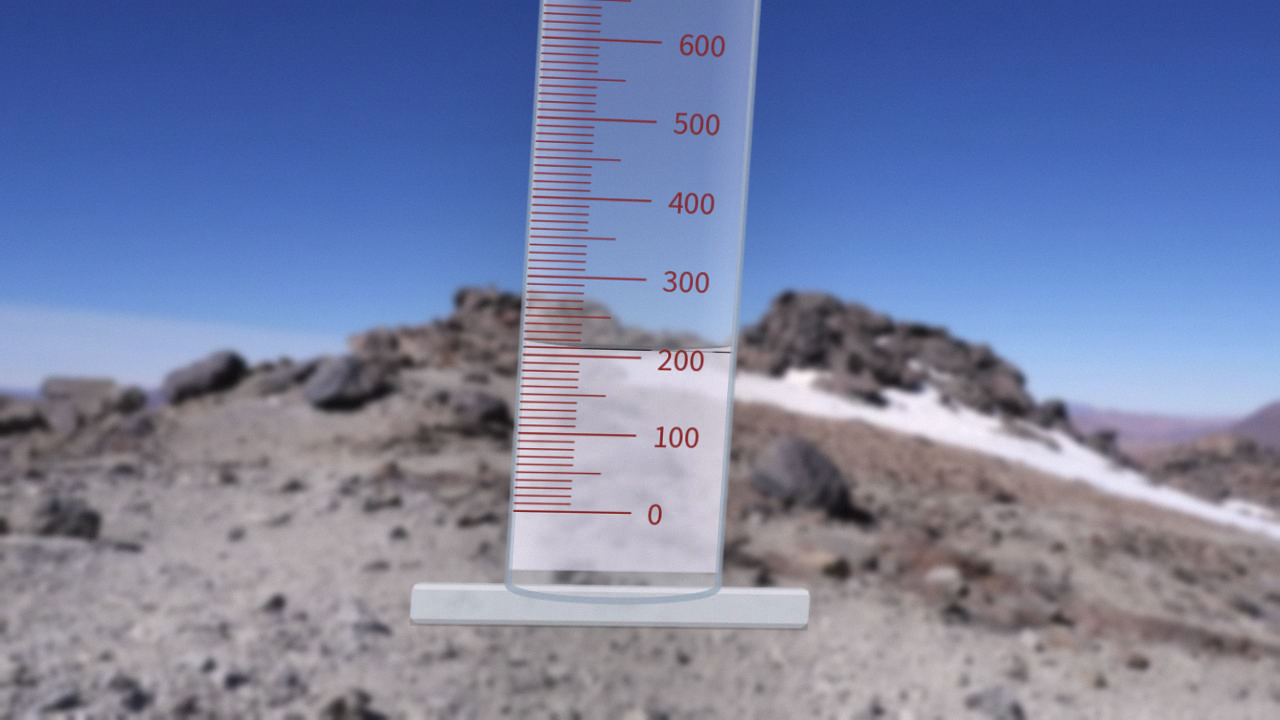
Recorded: 210,mL
